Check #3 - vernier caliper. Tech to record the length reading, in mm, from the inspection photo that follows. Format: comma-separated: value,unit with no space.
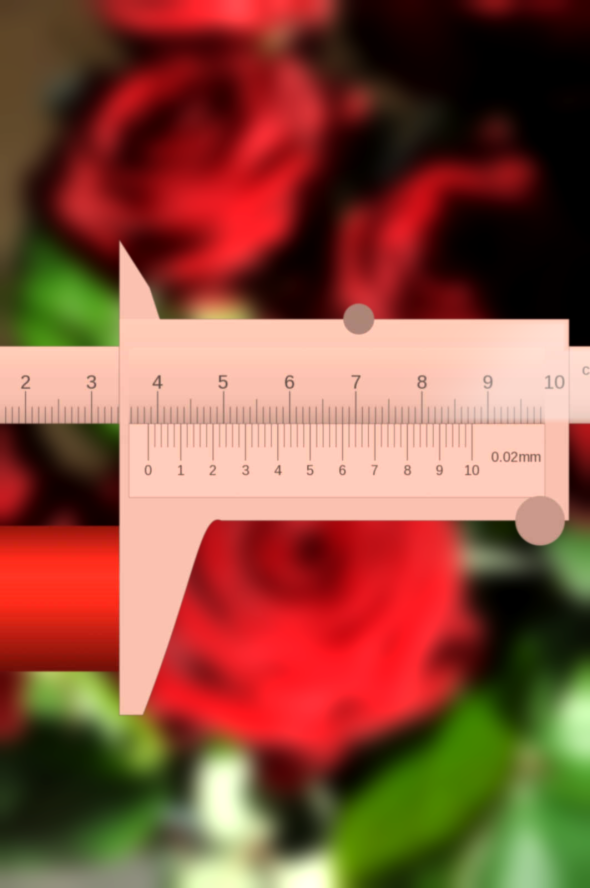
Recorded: 38.6,mm
